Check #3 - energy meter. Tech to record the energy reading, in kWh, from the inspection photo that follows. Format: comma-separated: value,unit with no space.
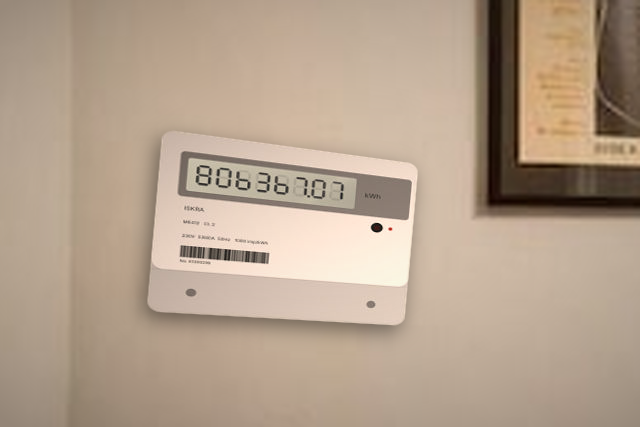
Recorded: 806367.07,kWh
